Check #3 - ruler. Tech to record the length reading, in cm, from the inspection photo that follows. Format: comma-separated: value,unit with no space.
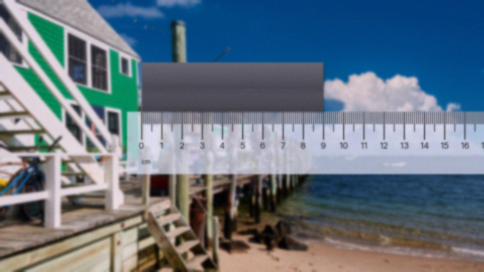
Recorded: 9,cm
